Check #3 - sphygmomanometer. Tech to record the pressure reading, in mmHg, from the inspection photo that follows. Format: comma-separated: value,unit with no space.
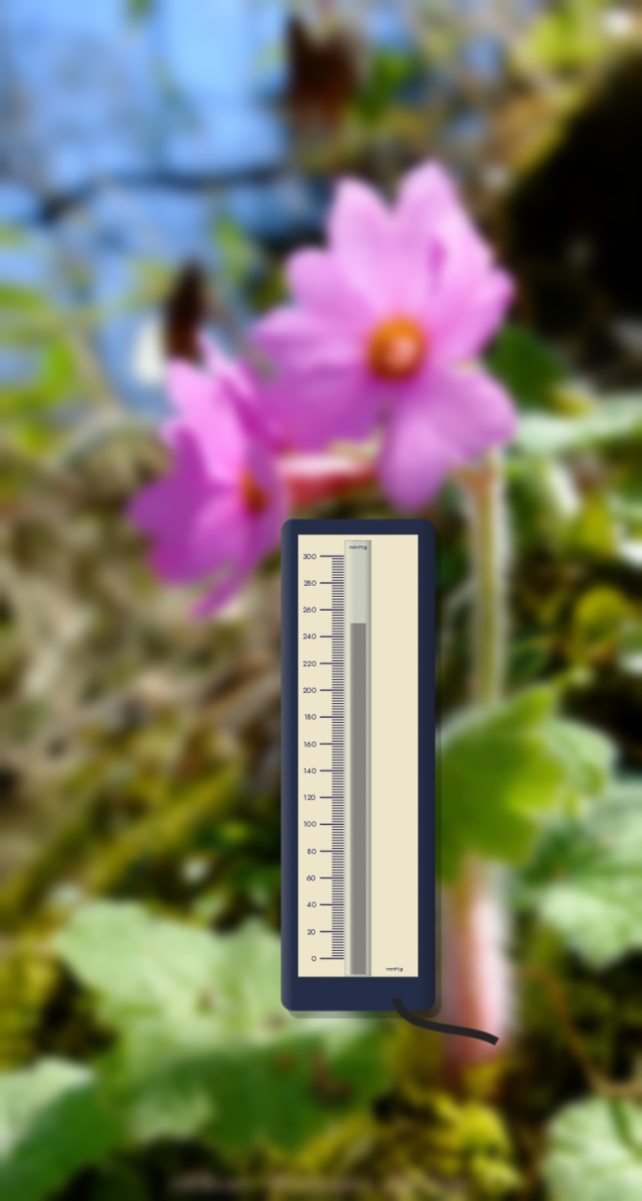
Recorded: 250,mmHg
